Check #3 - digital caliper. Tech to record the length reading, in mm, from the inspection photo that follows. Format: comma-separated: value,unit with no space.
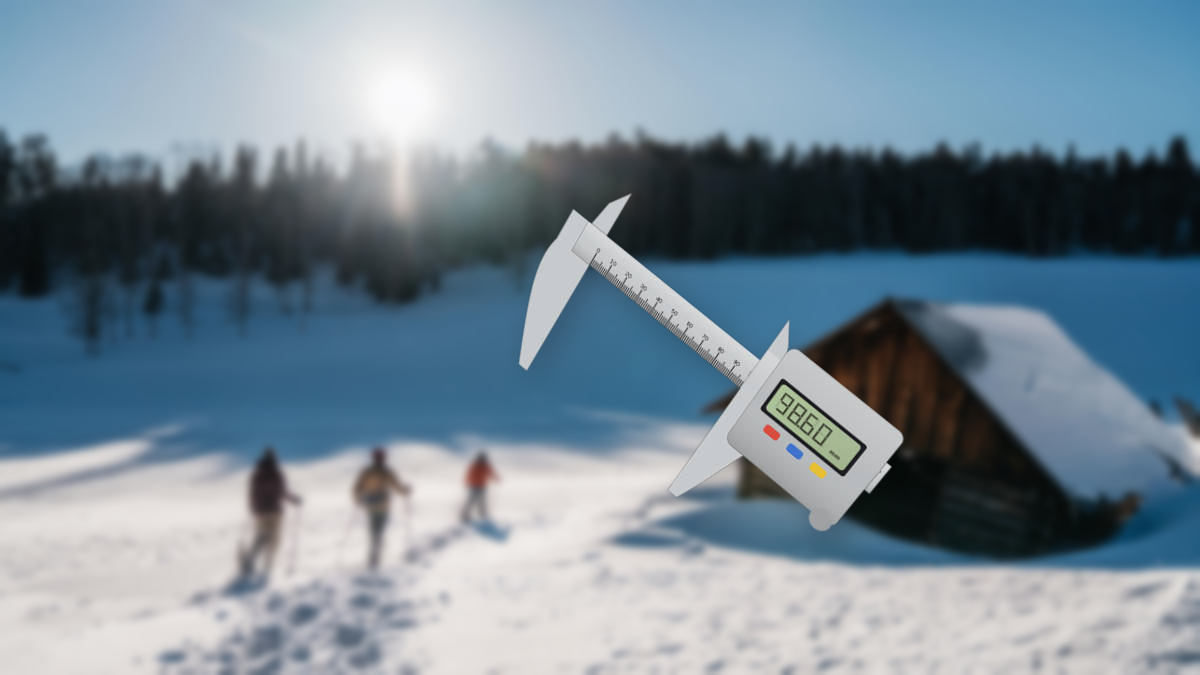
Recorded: 98.60,mm
